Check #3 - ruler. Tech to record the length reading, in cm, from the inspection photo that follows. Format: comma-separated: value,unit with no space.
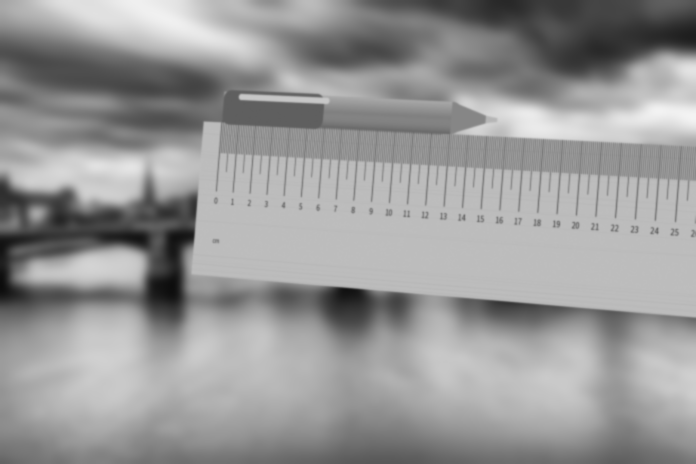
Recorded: 15.5,cm
